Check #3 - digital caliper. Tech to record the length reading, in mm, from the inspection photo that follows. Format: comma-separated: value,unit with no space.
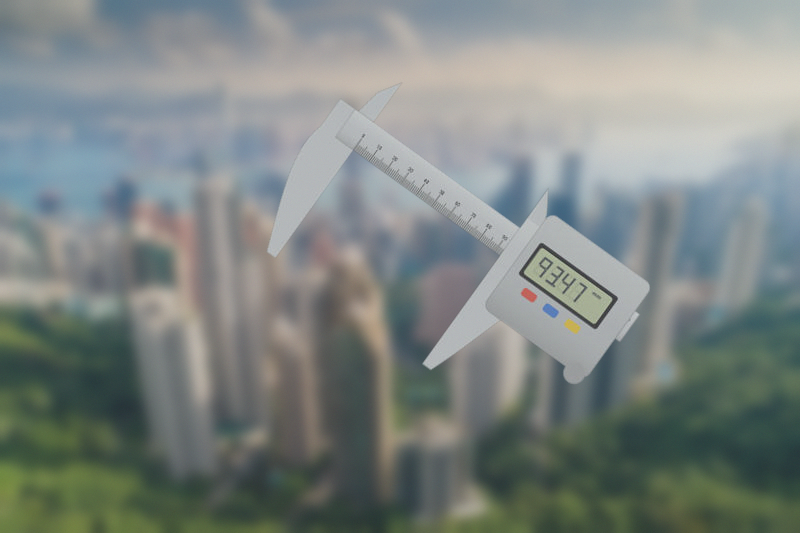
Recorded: 93.47,mm
